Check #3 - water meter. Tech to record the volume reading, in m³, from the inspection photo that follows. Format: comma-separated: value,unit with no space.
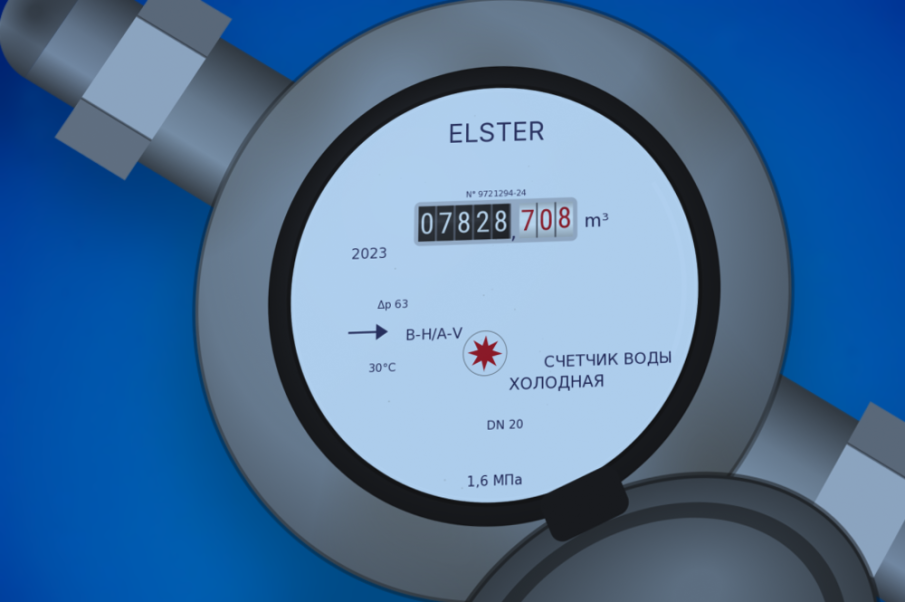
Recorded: 7828.708,m³
